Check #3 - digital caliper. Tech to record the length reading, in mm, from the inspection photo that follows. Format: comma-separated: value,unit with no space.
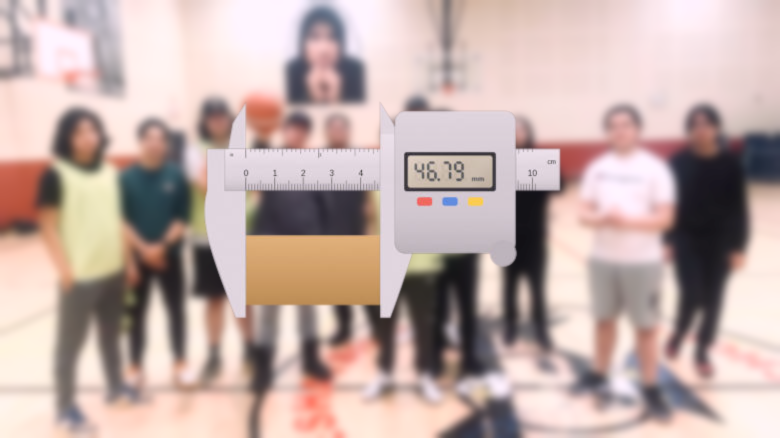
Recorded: 46.79,mm
